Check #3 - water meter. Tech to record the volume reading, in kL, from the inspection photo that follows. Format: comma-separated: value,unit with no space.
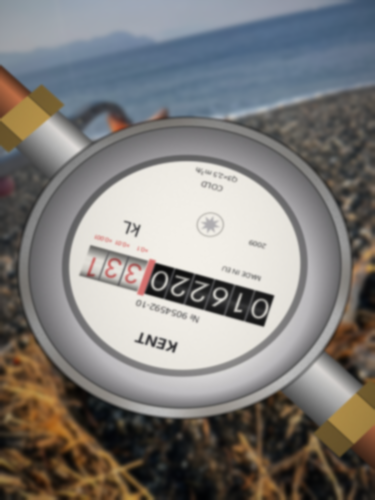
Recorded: 16220.331,kL
